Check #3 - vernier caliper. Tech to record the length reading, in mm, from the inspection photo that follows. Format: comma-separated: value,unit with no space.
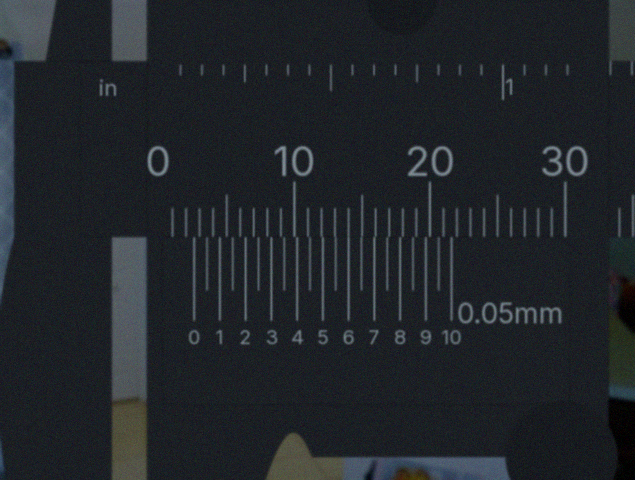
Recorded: 2.6,mm
